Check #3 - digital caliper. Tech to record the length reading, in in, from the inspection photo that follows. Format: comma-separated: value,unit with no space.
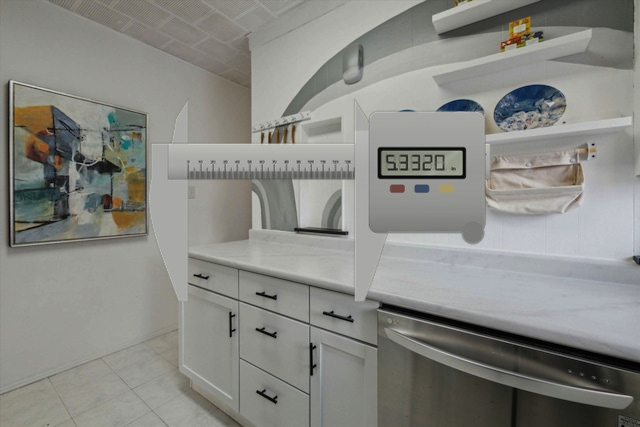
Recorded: 5.3320,in
